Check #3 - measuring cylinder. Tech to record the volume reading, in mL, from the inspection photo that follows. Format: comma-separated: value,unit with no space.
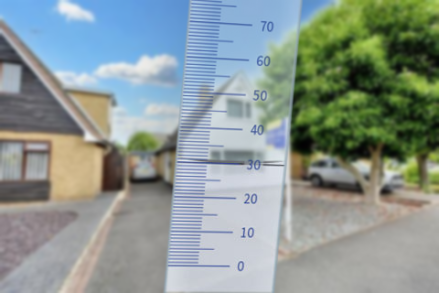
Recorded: 30,mL
